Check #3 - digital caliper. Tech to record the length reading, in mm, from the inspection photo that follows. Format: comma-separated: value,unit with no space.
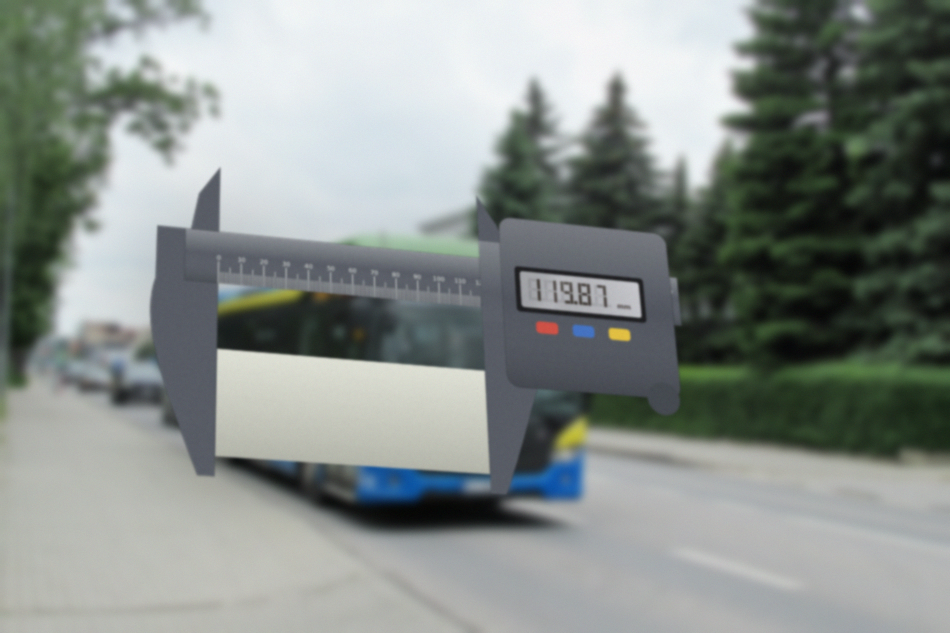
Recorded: 119.87,mm
